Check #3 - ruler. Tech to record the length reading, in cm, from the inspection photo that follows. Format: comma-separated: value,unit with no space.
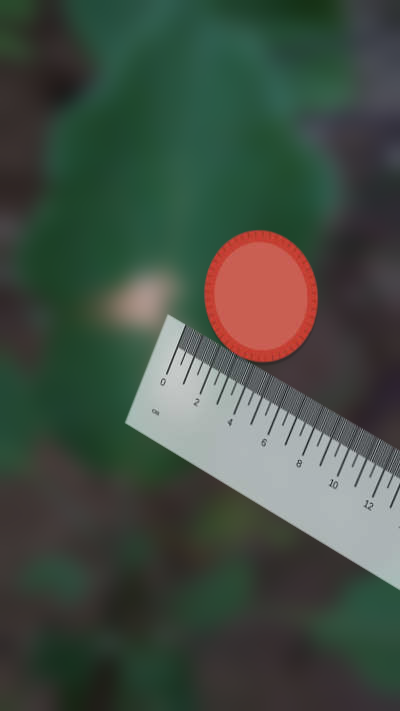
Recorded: 6,cm
